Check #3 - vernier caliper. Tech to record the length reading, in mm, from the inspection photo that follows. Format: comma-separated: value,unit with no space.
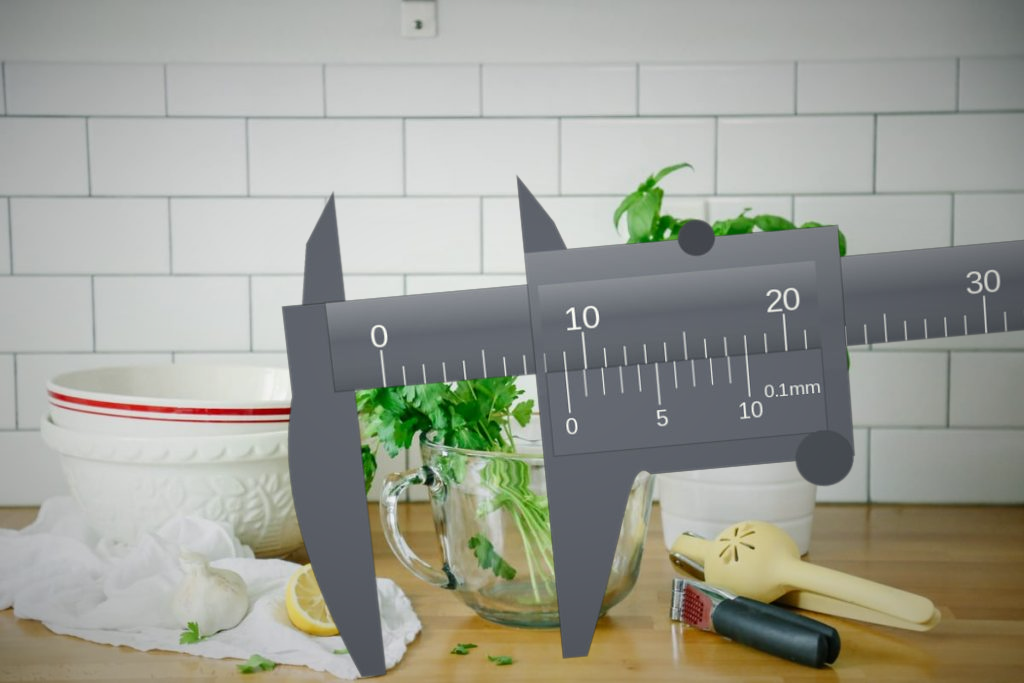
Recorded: 9.0,mm
